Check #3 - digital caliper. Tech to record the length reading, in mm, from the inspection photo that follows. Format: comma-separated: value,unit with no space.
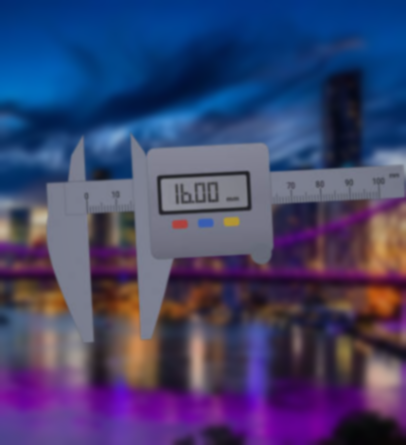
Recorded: 16.00,mm
